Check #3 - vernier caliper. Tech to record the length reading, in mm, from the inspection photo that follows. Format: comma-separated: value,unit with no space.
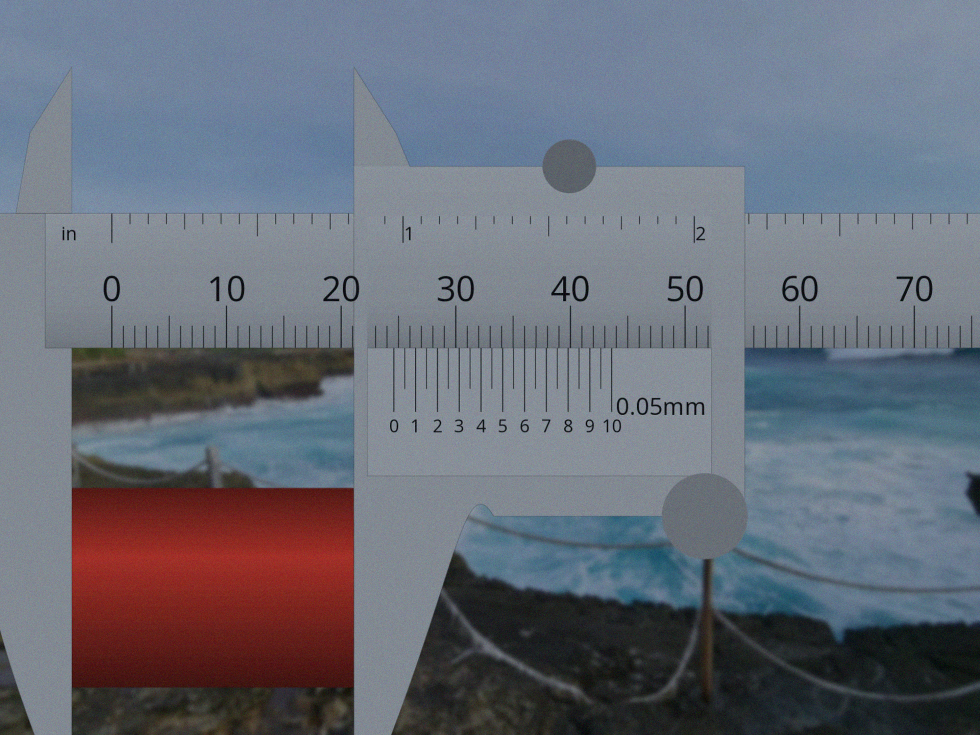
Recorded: 24.6,mm
